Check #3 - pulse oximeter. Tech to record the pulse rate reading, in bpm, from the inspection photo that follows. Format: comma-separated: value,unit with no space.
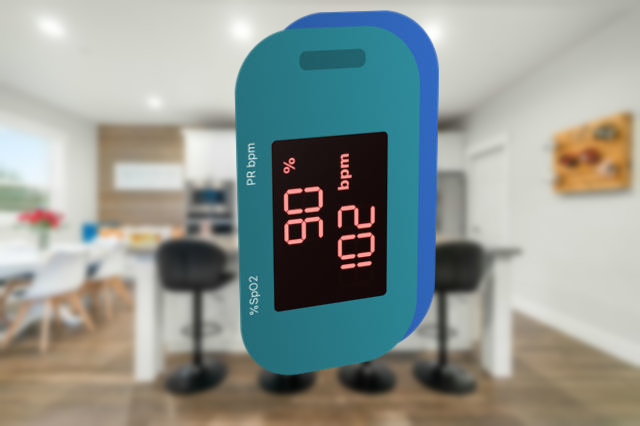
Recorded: 102,bpm
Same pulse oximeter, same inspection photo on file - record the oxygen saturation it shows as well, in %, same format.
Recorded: 90,%
